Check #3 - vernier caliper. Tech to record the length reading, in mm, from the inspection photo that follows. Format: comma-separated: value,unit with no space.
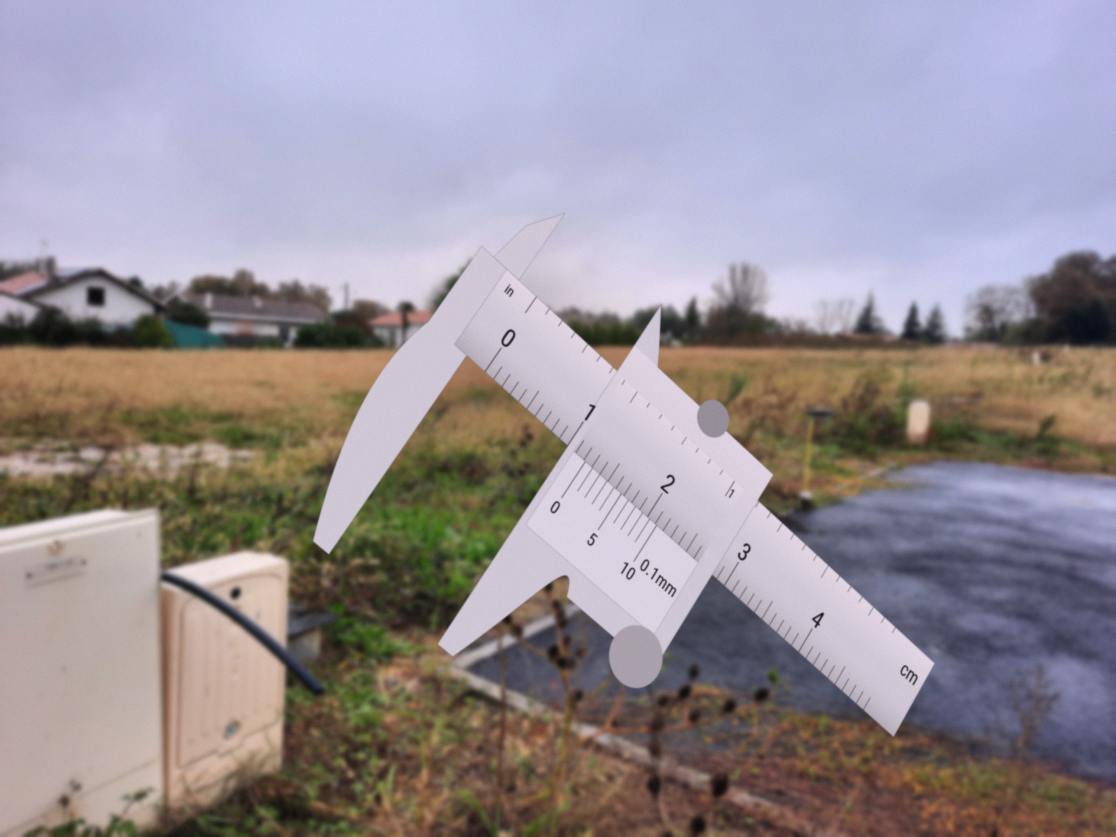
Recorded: 12.2,mm
